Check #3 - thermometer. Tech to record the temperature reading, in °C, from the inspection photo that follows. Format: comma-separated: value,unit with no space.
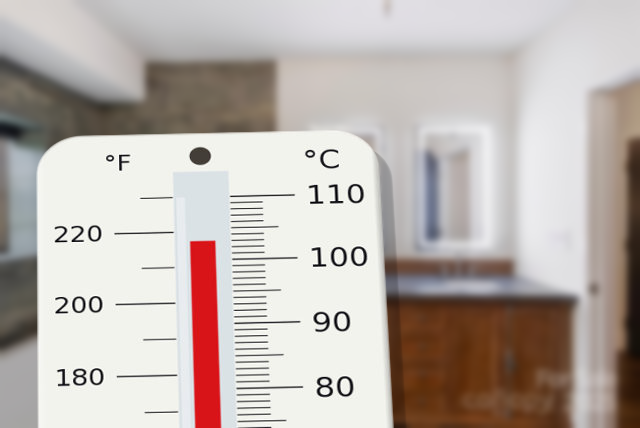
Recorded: 103,°C
